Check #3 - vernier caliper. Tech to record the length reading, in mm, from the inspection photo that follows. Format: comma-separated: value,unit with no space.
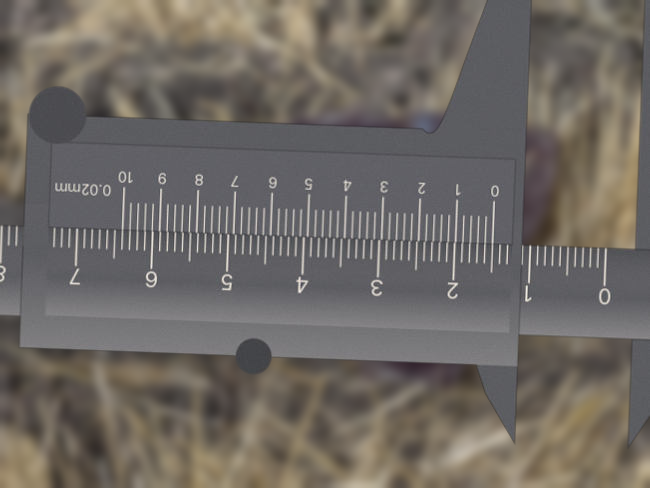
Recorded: 15.0,mm
